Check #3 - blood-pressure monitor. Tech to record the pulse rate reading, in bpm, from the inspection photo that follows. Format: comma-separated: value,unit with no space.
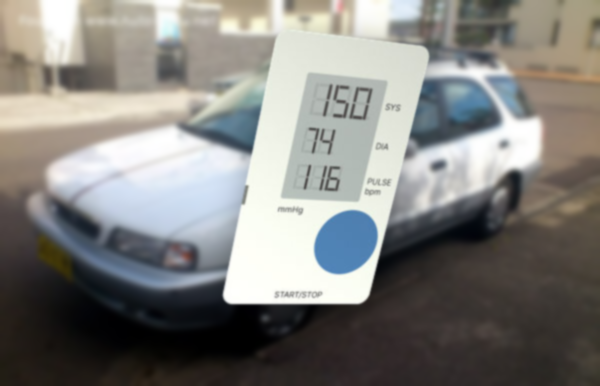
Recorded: 116,bpm
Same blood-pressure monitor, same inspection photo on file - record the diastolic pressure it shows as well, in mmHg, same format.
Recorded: 74,mmHg
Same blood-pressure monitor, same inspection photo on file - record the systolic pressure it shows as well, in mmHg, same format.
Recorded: 150,mmHg
